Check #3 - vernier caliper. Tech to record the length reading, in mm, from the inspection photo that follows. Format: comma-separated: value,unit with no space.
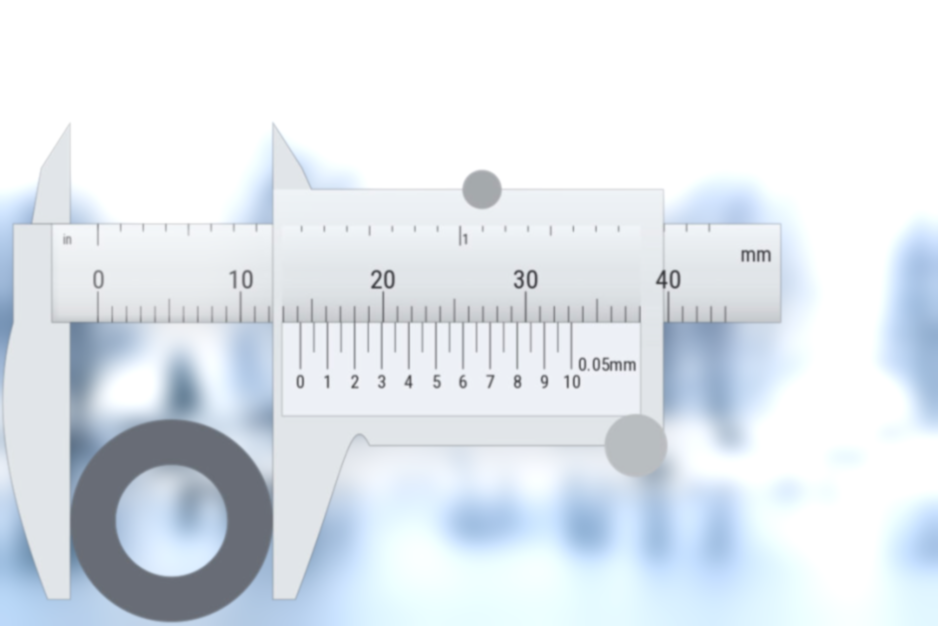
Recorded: 14.2,mm
